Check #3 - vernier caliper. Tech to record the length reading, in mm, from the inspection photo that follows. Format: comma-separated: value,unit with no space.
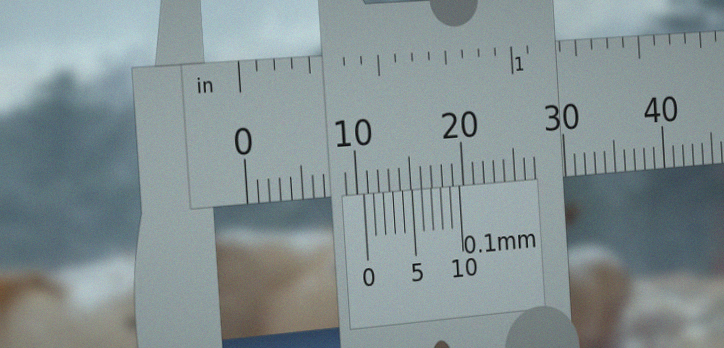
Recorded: 10.6,mm
